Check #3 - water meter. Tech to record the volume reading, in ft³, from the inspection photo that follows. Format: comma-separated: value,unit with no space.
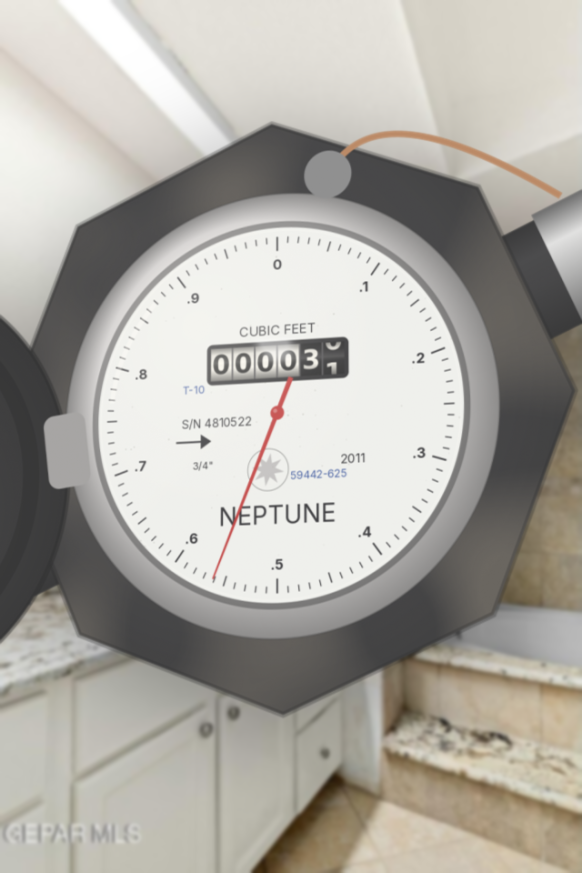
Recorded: 30.56,ft³
